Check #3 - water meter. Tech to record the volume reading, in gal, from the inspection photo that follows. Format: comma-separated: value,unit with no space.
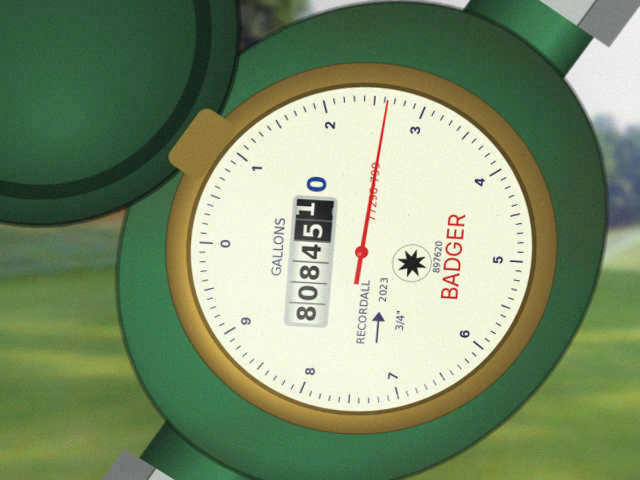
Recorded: 8084512.6,gal
